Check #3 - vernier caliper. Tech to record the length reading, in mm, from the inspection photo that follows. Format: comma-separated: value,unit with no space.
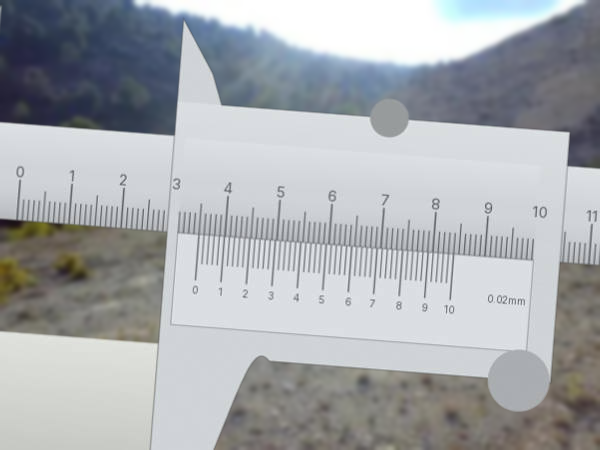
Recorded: 35.0,mm
